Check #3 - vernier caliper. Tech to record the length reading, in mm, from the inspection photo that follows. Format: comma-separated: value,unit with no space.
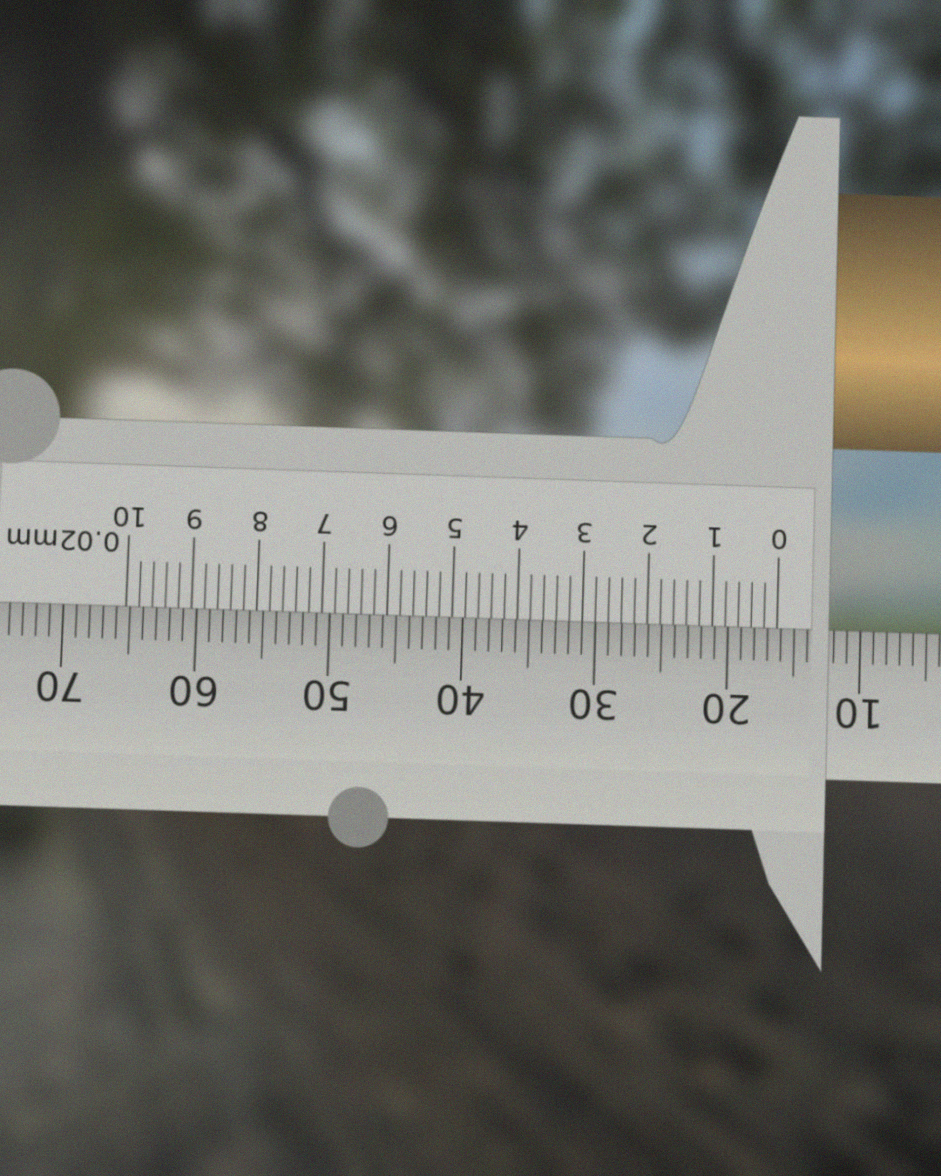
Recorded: 16.3,mm
